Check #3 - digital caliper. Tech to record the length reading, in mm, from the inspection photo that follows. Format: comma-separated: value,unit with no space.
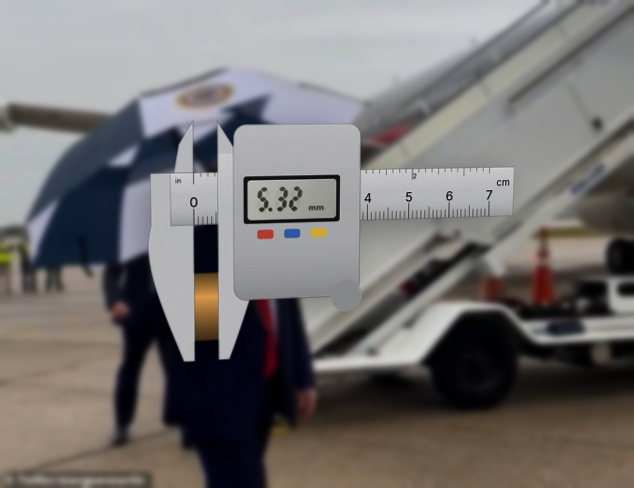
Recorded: 5.32,mm
